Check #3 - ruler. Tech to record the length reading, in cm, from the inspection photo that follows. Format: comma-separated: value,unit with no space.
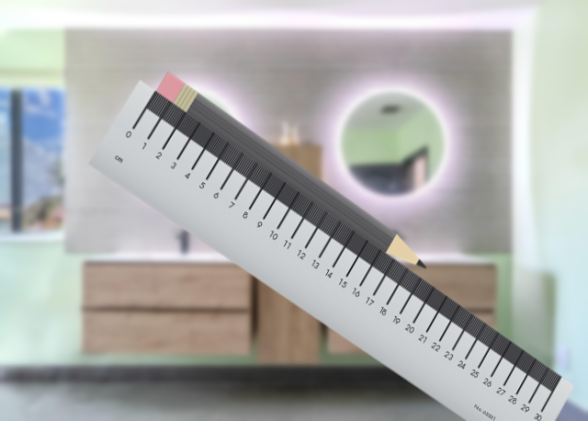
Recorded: 19,cm
